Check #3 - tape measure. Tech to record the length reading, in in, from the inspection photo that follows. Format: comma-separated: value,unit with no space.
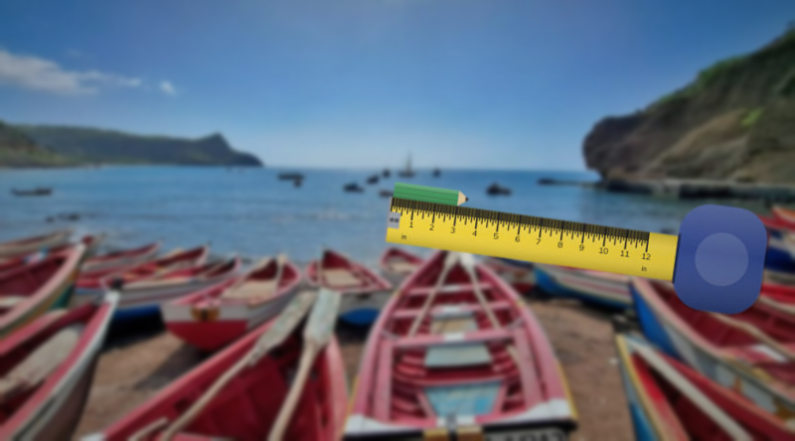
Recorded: 3.5,in
